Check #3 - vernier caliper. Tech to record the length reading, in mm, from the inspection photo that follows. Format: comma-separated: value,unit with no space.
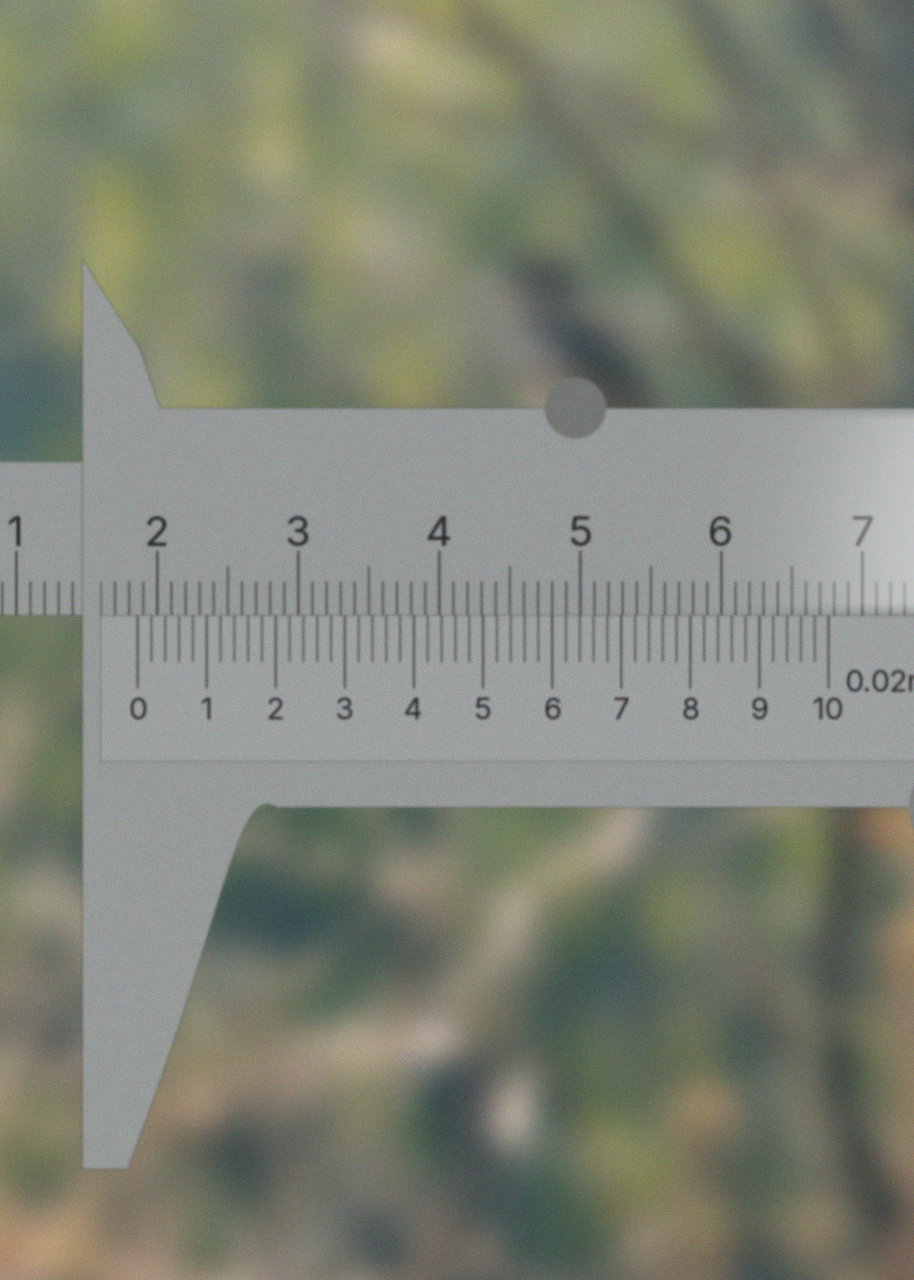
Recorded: 18.6,mm
